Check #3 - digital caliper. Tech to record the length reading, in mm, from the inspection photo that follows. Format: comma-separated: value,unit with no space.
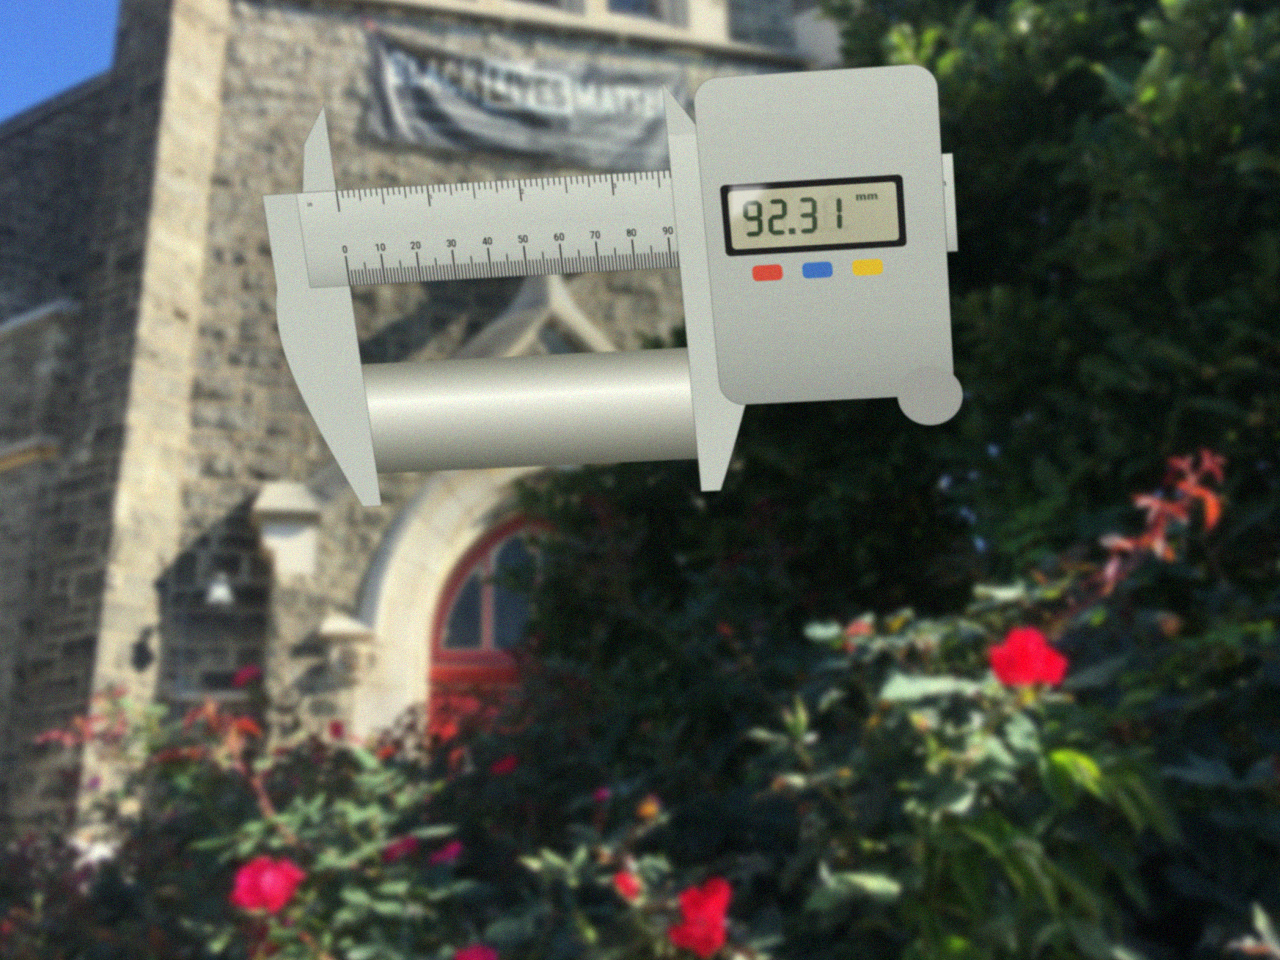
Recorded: 92.31,mm
